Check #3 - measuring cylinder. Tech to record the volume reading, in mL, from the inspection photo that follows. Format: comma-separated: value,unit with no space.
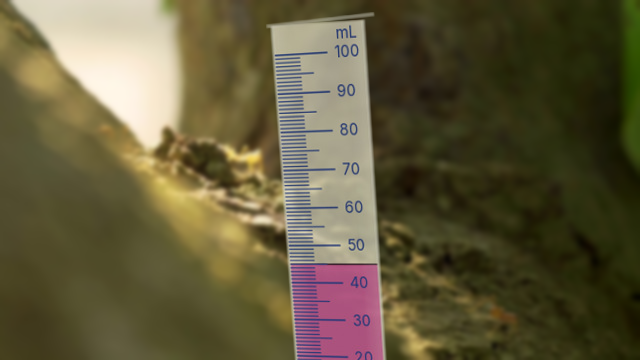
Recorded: 45,mL
